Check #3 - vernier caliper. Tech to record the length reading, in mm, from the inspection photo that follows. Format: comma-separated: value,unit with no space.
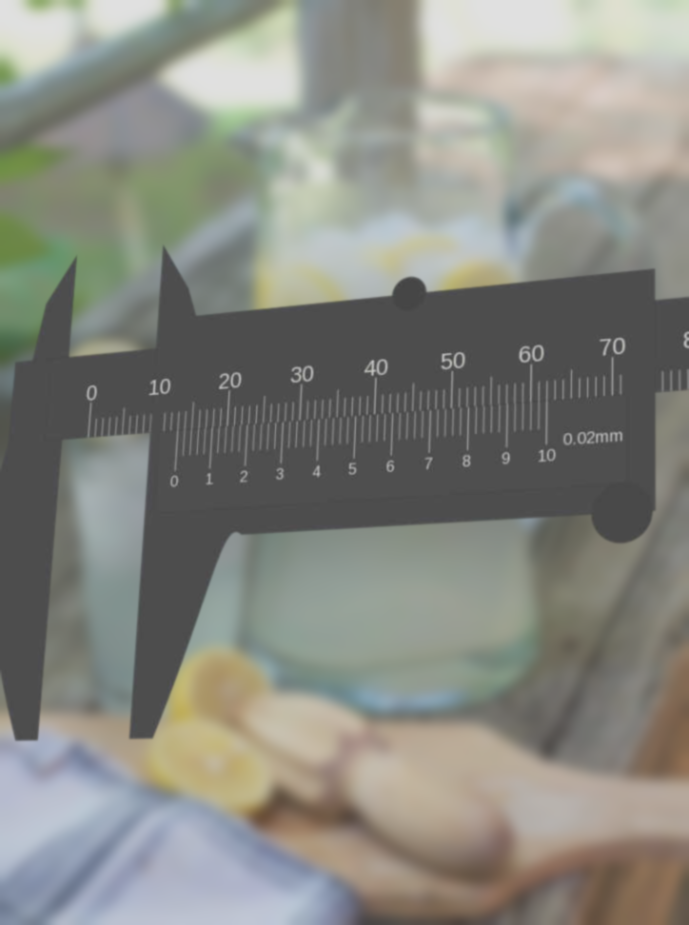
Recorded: 13.0,mm
